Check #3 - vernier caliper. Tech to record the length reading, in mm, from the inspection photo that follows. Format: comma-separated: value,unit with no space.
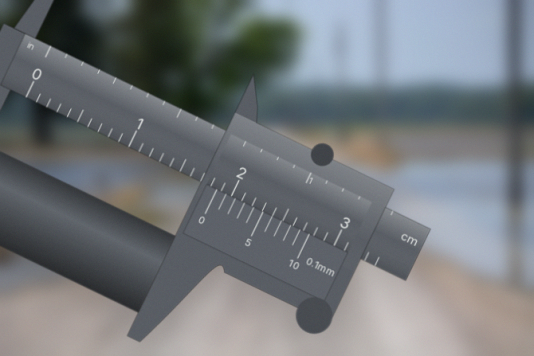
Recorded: 18.6,mm
